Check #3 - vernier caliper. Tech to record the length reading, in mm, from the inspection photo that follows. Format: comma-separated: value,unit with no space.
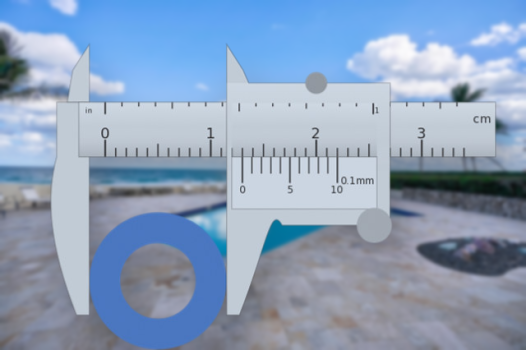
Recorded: 13.0,mm
